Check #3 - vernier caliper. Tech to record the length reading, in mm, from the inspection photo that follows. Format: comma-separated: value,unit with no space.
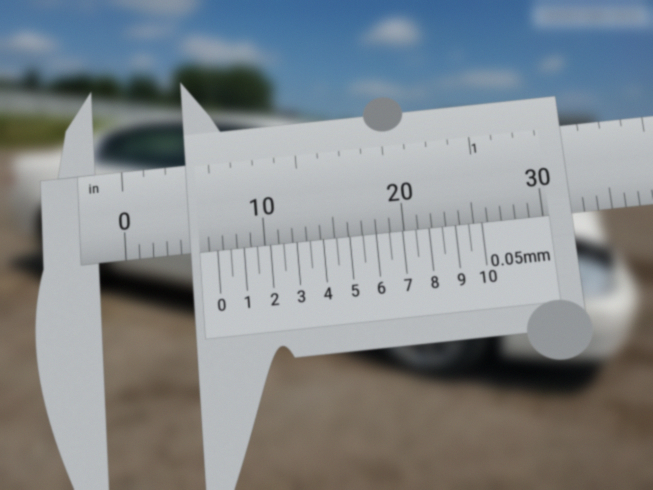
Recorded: 6.6,mm
